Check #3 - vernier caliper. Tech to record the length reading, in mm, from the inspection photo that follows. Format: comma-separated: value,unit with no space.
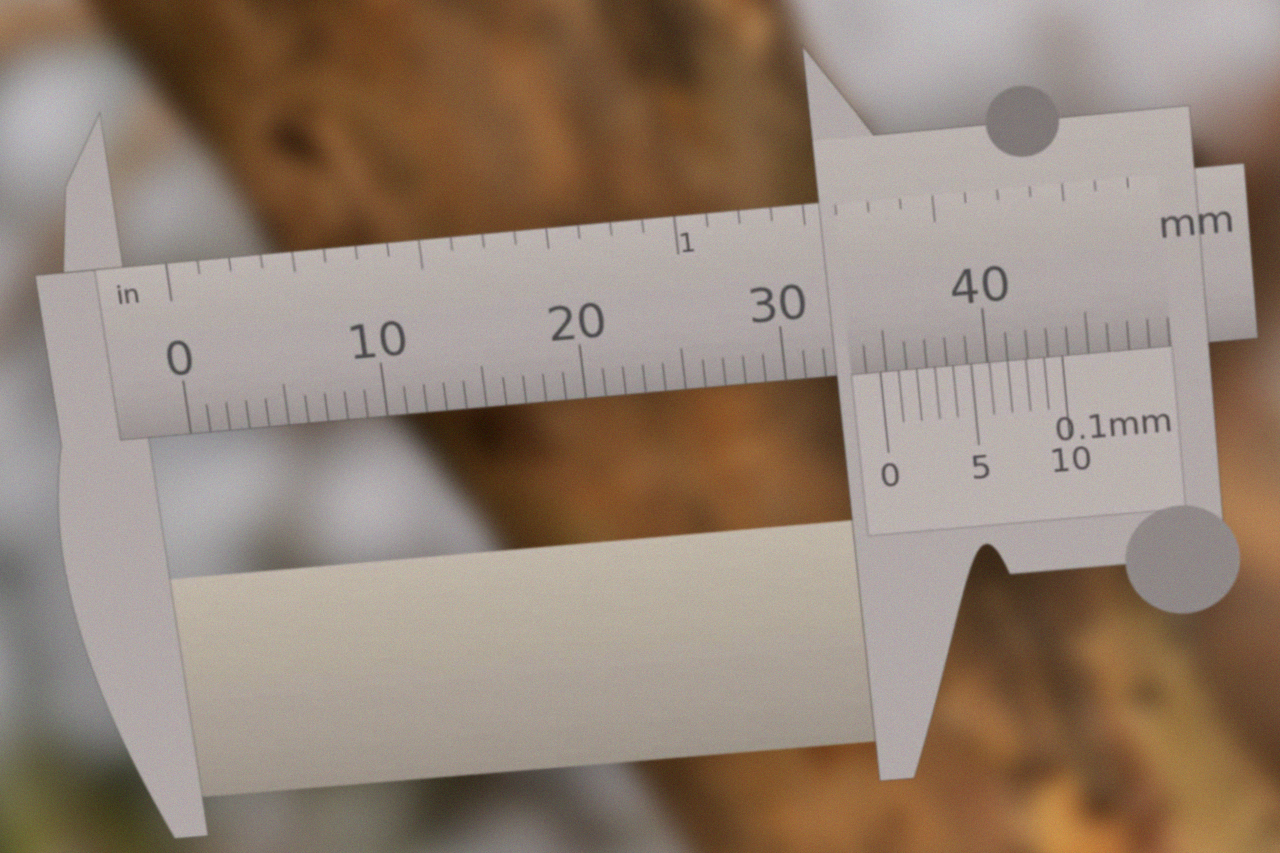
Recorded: 34.7,mm
